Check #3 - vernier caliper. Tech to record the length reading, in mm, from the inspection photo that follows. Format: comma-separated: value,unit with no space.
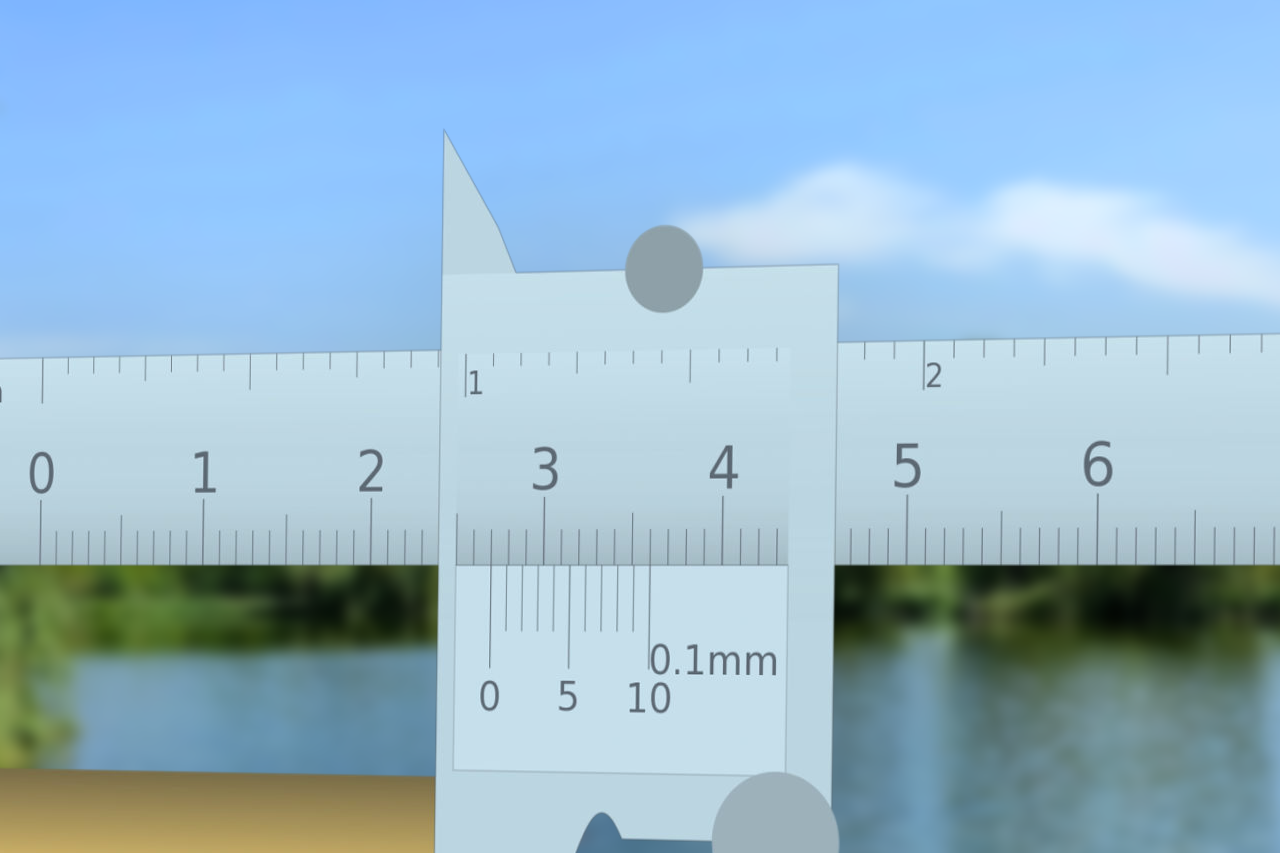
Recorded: 27.0,mm
